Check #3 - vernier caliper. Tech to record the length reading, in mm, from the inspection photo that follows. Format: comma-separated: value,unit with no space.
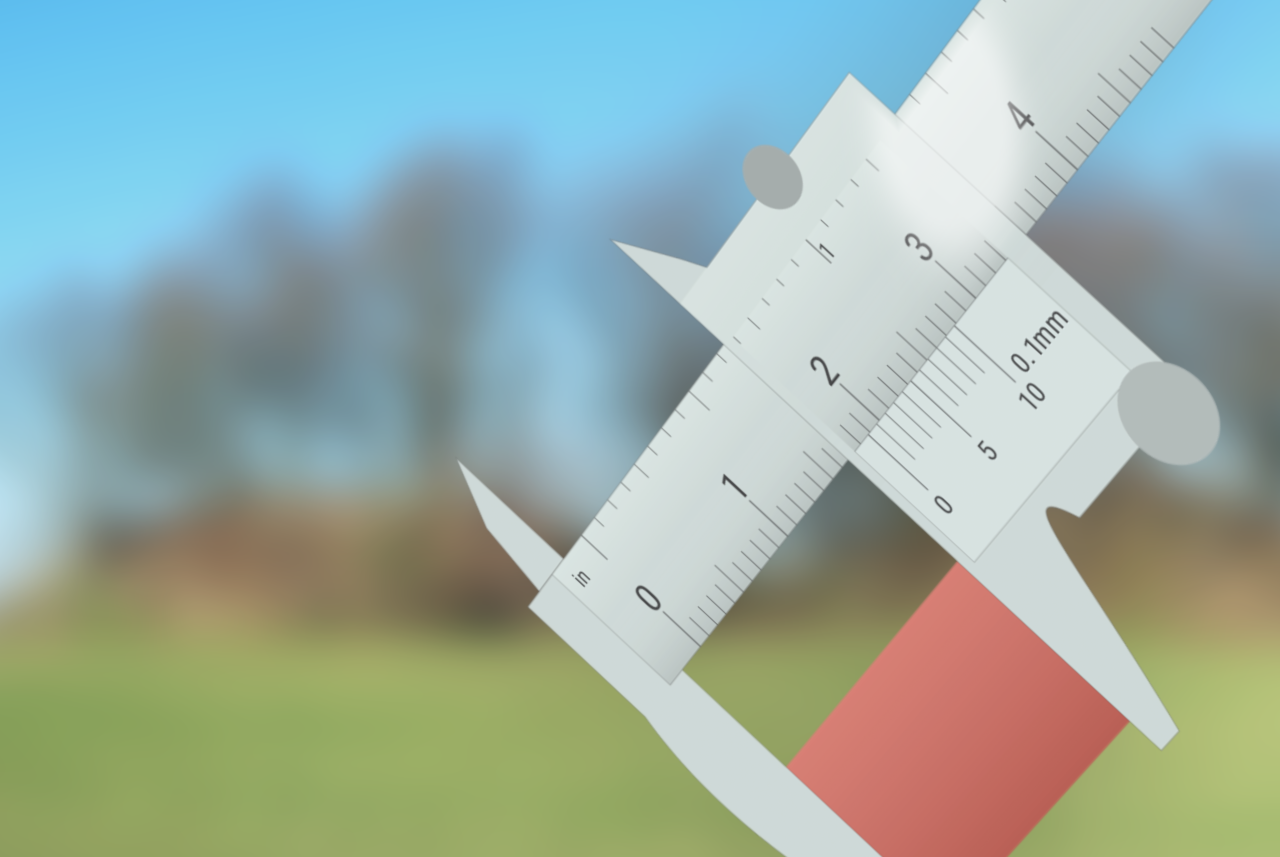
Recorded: 18.8,mm
